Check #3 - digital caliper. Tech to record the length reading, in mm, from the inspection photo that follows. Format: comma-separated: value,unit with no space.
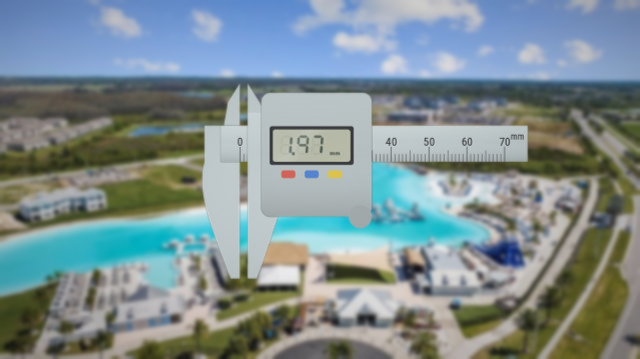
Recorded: 1.97,mm
